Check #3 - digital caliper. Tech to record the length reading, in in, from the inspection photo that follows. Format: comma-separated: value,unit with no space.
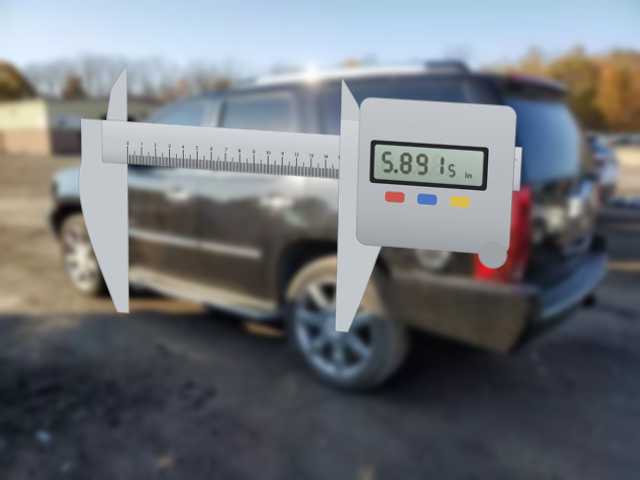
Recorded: 5.8915,in
